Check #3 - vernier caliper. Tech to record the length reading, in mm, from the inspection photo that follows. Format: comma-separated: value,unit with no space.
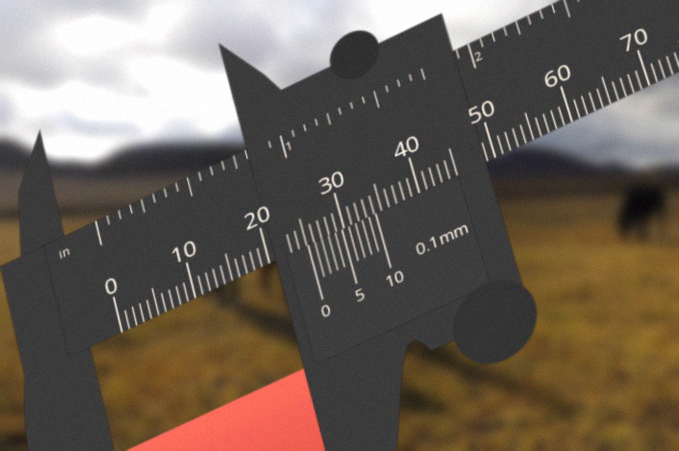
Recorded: 25.2,mm
